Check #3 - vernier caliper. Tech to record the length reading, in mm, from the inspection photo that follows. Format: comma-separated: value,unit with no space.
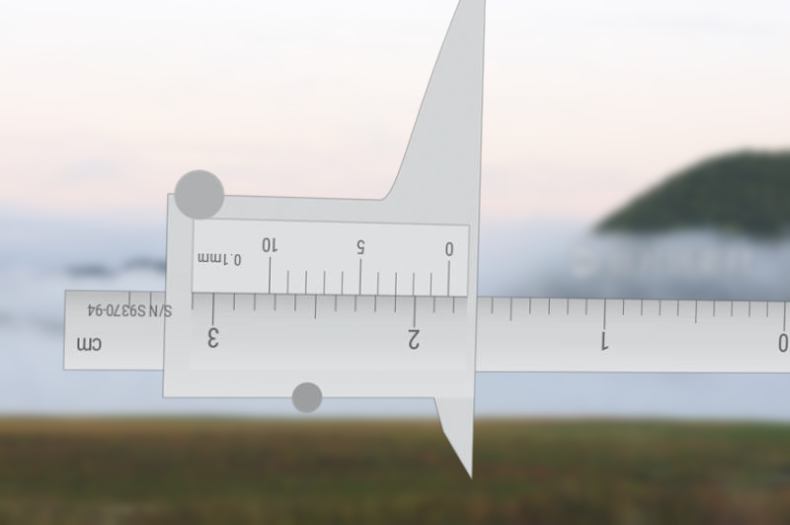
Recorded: 18.3,mm
